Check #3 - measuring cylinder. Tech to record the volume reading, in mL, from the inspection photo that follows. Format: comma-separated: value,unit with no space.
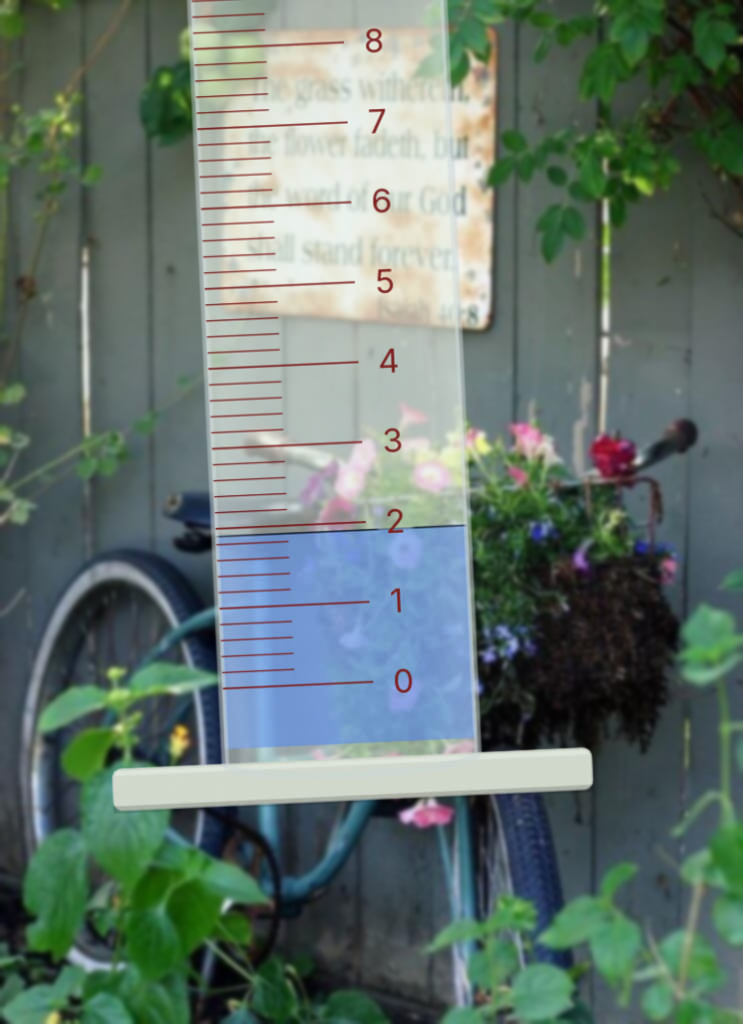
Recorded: 1.9,mL
